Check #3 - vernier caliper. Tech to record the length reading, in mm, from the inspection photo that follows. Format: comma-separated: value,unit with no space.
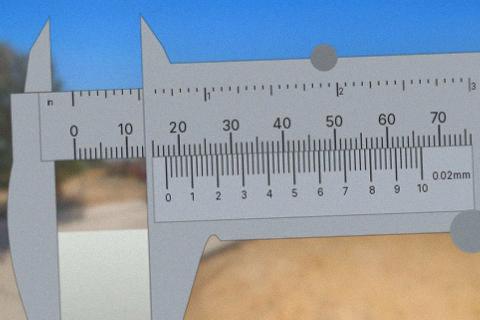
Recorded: 17.4,mm
